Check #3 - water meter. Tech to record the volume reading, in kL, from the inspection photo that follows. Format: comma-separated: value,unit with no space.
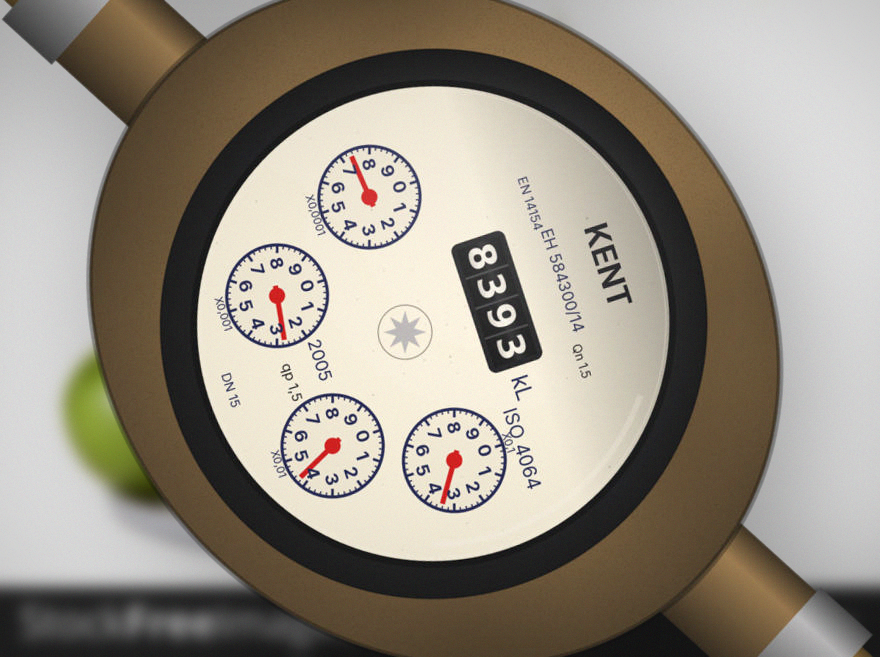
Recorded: 8393.3427,kL
